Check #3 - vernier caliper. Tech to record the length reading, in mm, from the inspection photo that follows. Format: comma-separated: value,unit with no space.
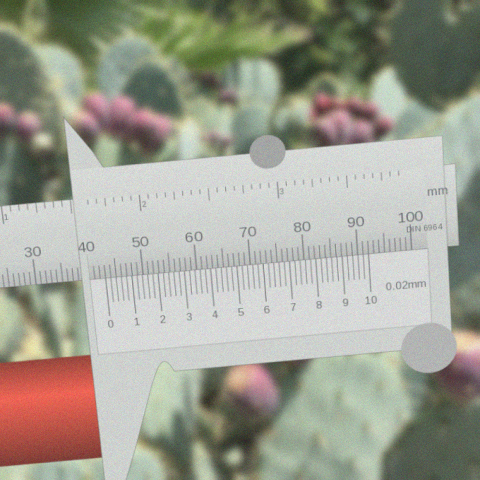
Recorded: 43.0,mm
